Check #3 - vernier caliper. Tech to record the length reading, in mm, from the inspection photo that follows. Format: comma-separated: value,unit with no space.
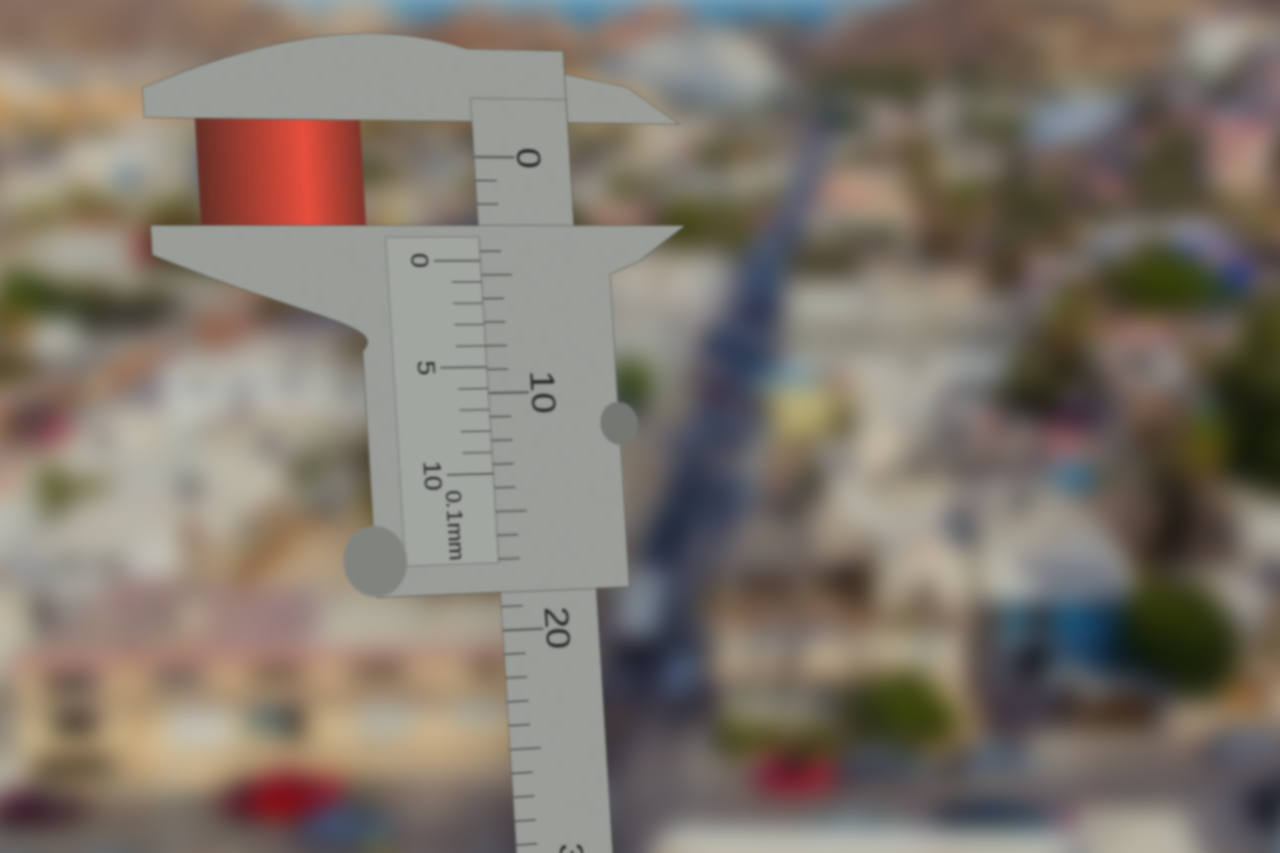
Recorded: 4.4,mm
